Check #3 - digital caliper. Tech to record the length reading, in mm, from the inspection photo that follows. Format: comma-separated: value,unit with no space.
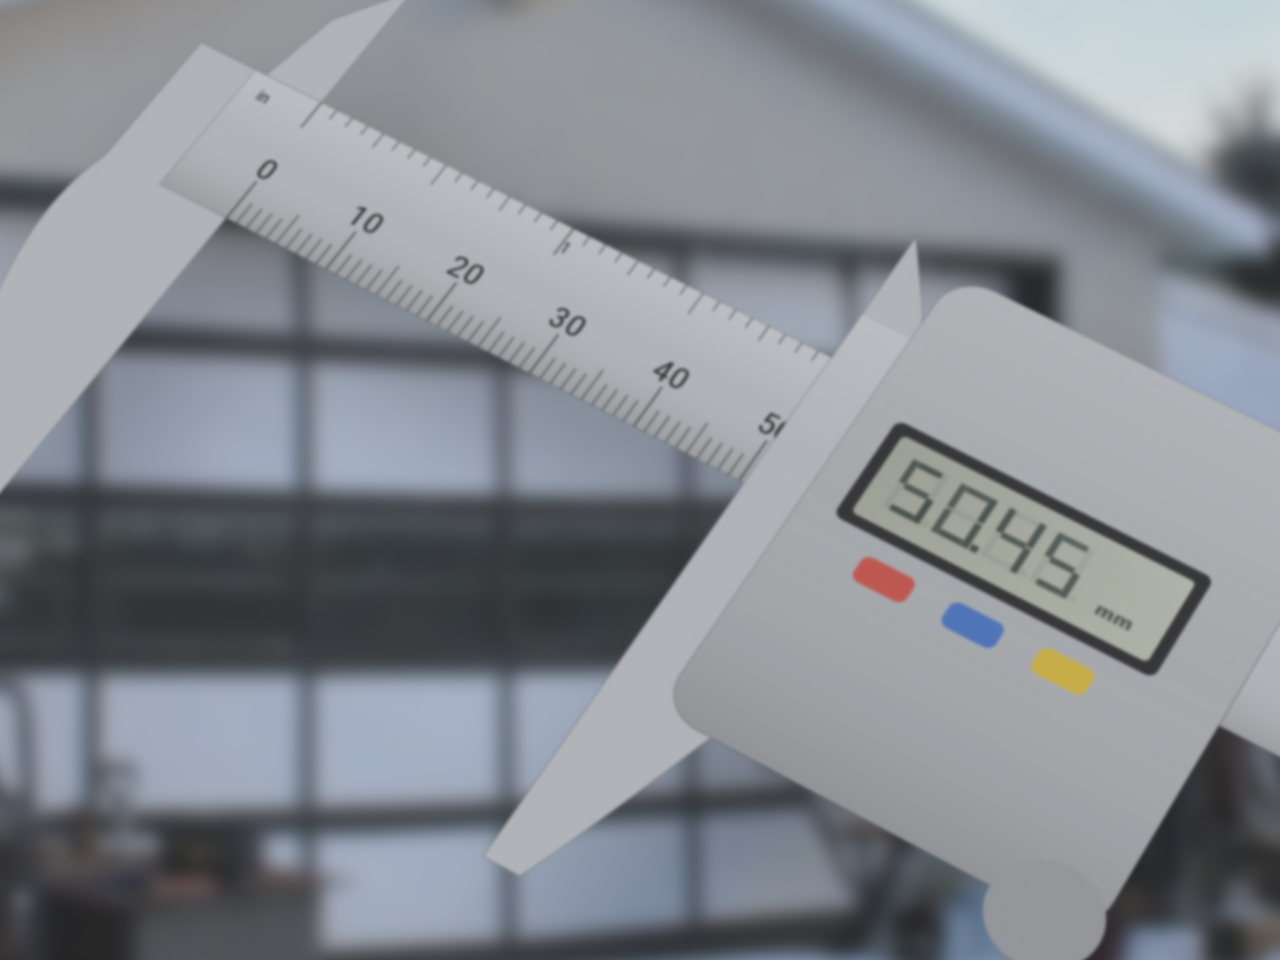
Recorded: 50.45,mm
